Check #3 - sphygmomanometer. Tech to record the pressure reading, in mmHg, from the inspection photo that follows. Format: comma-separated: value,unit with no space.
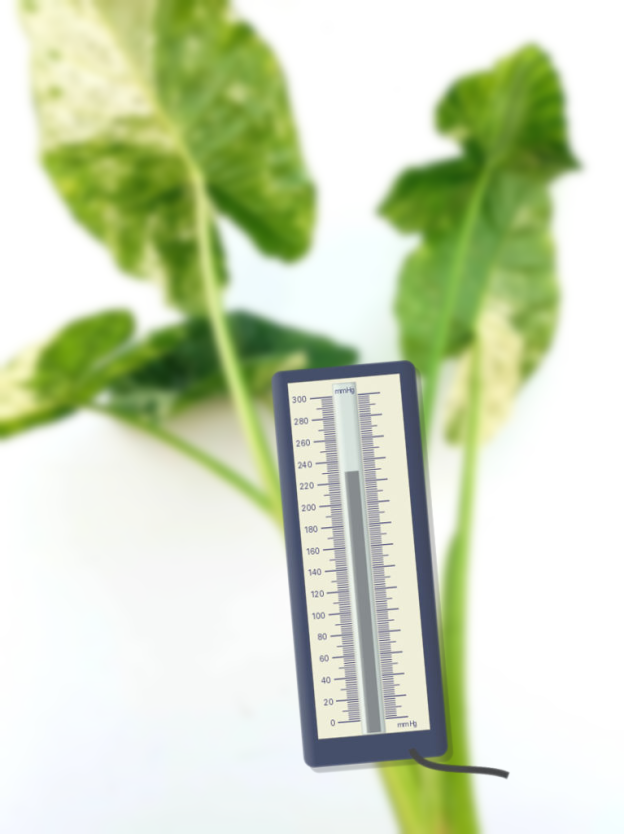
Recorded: 230,mmHg
